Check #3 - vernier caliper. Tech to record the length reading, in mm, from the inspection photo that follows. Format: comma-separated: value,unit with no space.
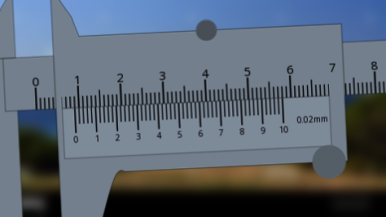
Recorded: 9.0,mm
